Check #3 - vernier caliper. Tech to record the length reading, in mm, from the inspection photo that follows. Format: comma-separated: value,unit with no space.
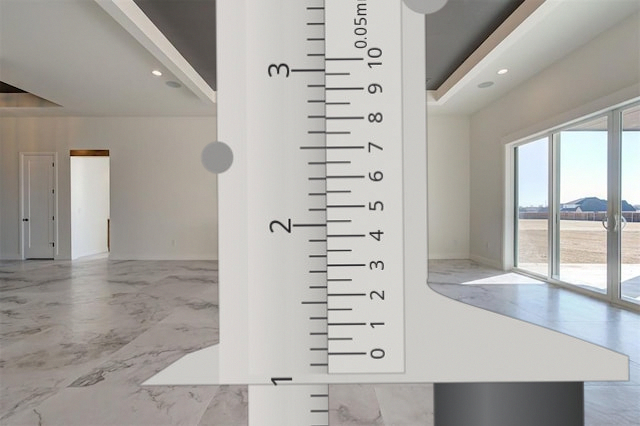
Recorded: 11.7,mm
